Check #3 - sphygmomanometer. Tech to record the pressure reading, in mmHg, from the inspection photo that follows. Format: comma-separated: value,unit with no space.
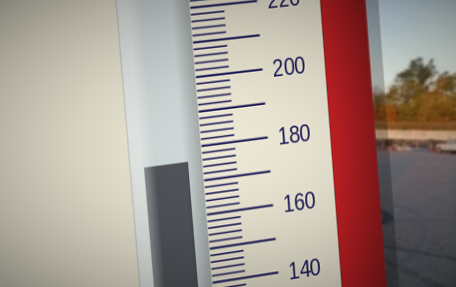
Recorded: 176,mmHg
